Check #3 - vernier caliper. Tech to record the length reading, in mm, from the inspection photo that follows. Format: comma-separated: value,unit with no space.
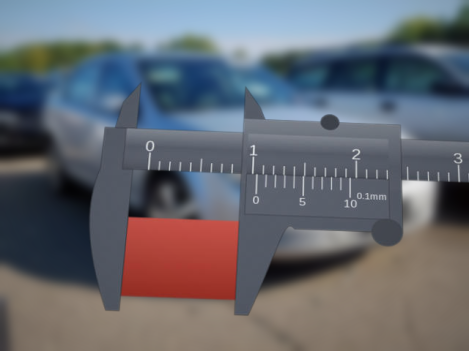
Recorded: 10.4,mm
